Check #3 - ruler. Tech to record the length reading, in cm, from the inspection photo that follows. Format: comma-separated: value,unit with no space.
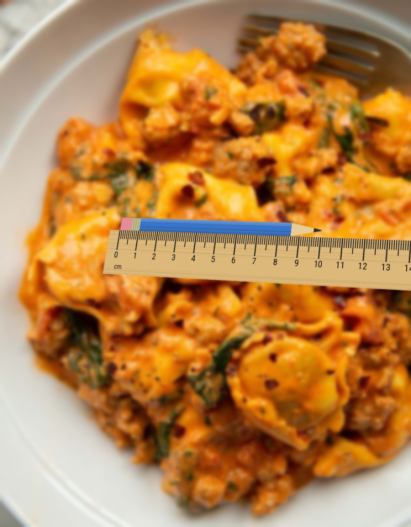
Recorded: 10,cm
